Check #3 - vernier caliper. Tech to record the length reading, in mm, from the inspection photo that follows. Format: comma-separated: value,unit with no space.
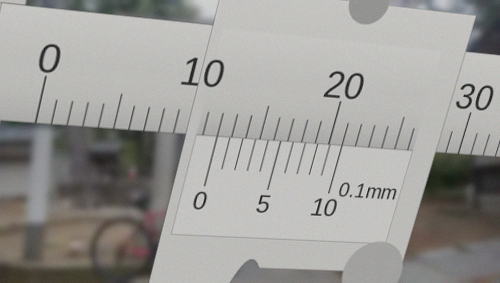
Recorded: 12.0,mm
